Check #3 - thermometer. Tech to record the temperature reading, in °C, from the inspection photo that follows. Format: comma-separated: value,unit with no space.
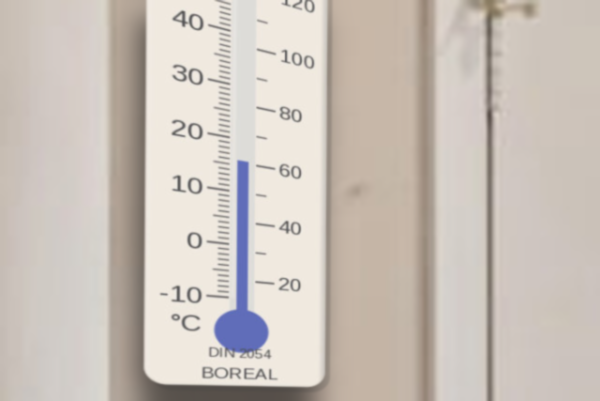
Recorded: 16,°C
